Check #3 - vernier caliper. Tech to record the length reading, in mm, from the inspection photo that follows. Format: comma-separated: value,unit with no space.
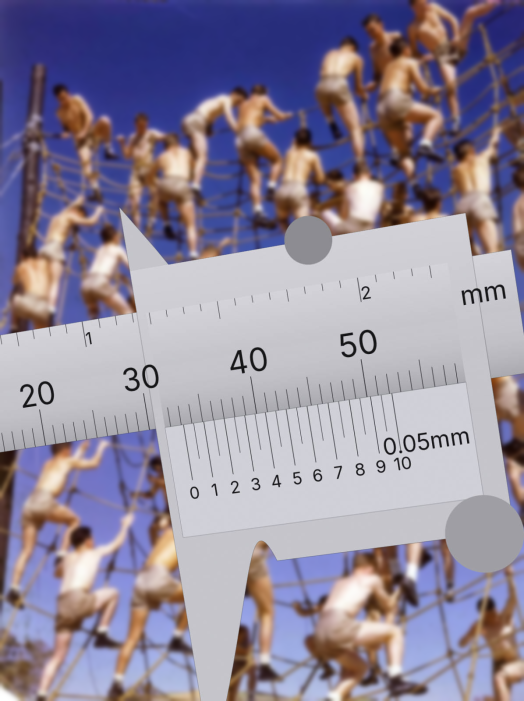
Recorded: 33.2,mm
